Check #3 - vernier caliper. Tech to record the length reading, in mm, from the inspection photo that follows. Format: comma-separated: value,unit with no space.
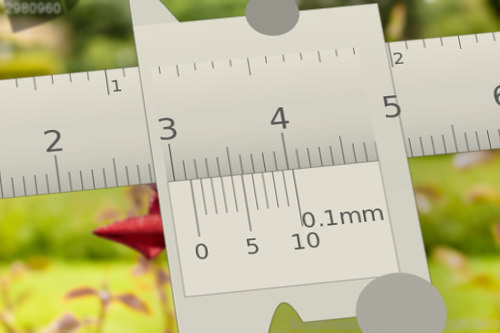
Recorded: 31.4,mm
